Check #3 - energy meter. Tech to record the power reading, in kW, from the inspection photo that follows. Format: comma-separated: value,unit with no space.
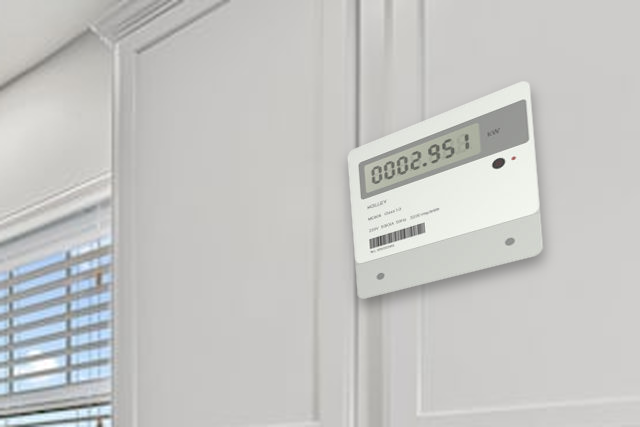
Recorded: 2.951,kW
